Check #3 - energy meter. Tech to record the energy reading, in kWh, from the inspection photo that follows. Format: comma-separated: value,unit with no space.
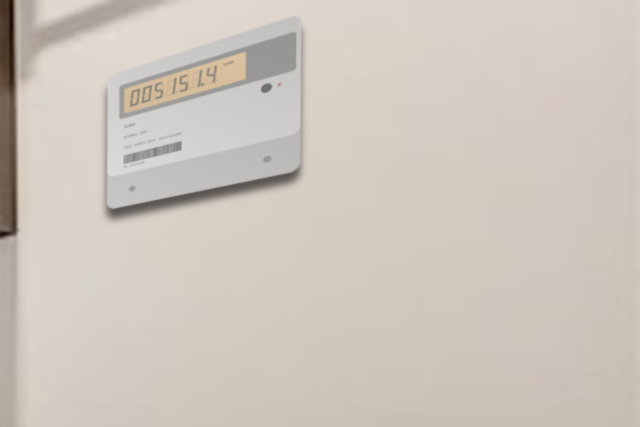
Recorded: 5151.4,kWh
